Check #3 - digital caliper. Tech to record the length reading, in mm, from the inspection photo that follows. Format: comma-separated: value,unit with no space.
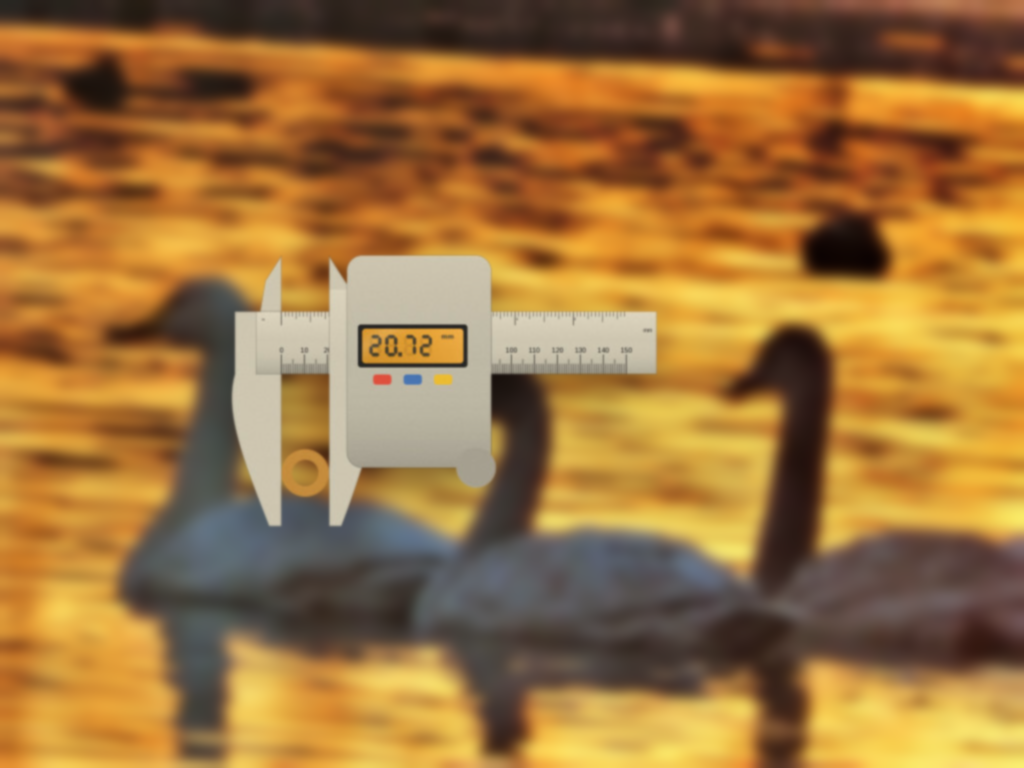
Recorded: 20.72,mm
